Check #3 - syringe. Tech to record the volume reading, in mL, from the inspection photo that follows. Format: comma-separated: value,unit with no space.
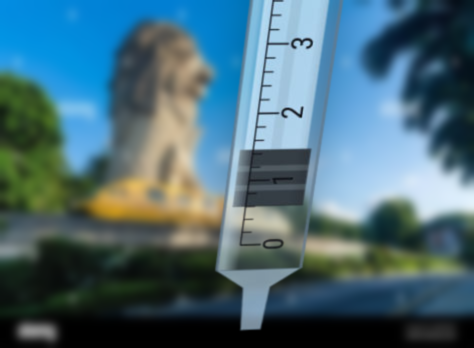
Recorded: 0.6,mL
